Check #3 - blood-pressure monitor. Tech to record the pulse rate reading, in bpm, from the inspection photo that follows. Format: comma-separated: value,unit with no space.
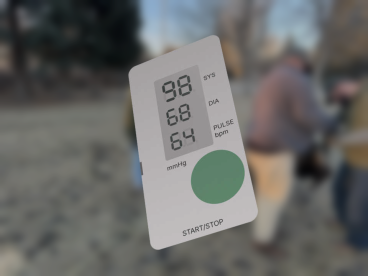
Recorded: 64,bpm
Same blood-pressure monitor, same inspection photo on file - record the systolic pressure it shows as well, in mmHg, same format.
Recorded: 98,mmHg
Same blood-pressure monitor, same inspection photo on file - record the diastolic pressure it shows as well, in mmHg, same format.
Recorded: 68,mmHg
